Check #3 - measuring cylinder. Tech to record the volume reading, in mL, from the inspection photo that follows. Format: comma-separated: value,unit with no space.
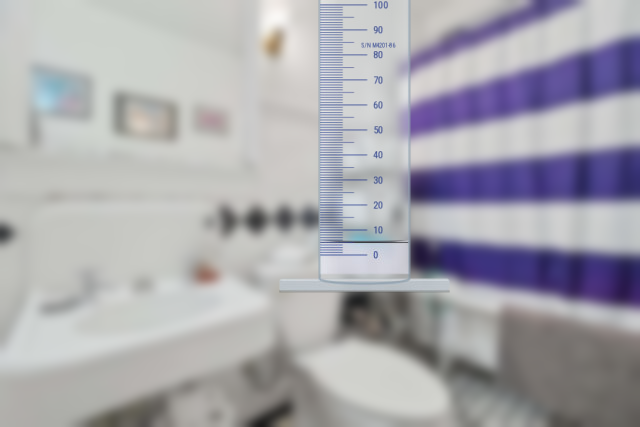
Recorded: 5,mL
